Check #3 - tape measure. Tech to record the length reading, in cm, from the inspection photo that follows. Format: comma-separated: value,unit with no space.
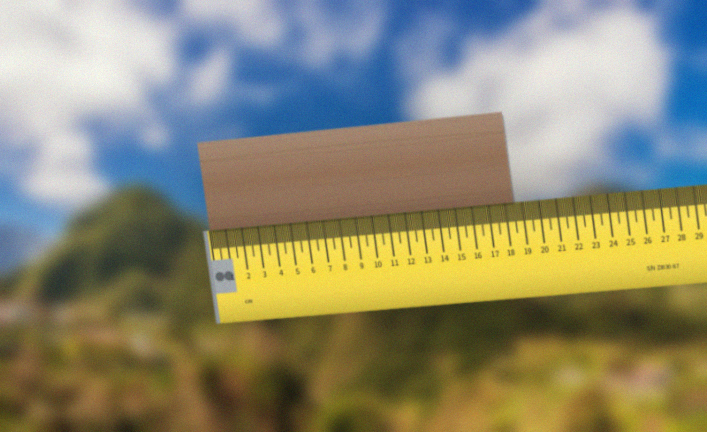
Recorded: 18.5,cm
